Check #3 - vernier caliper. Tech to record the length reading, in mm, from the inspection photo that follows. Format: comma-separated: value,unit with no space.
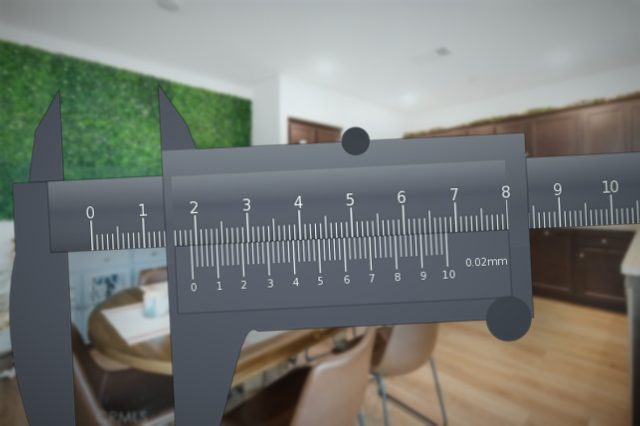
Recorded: 19.0,mm
